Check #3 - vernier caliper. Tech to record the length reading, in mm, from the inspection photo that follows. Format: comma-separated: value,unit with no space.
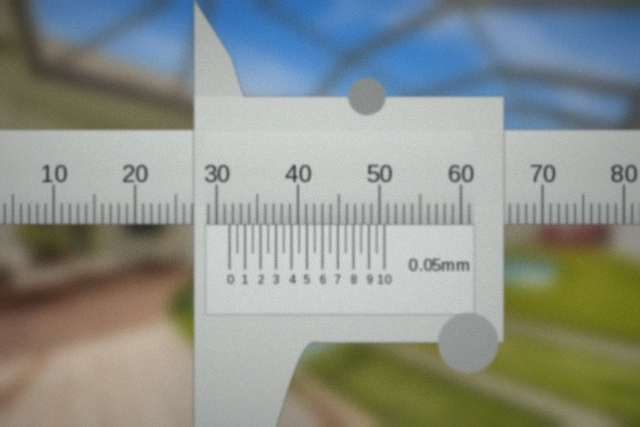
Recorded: 31.6,mm
